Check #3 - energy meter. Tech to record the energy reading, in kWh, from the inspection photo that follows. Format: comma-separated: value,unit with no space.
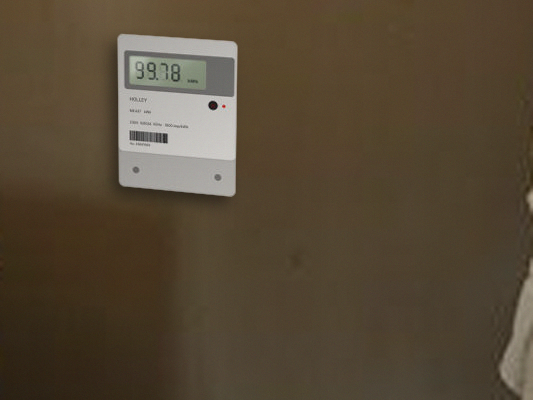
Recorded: 99.78,kWh
